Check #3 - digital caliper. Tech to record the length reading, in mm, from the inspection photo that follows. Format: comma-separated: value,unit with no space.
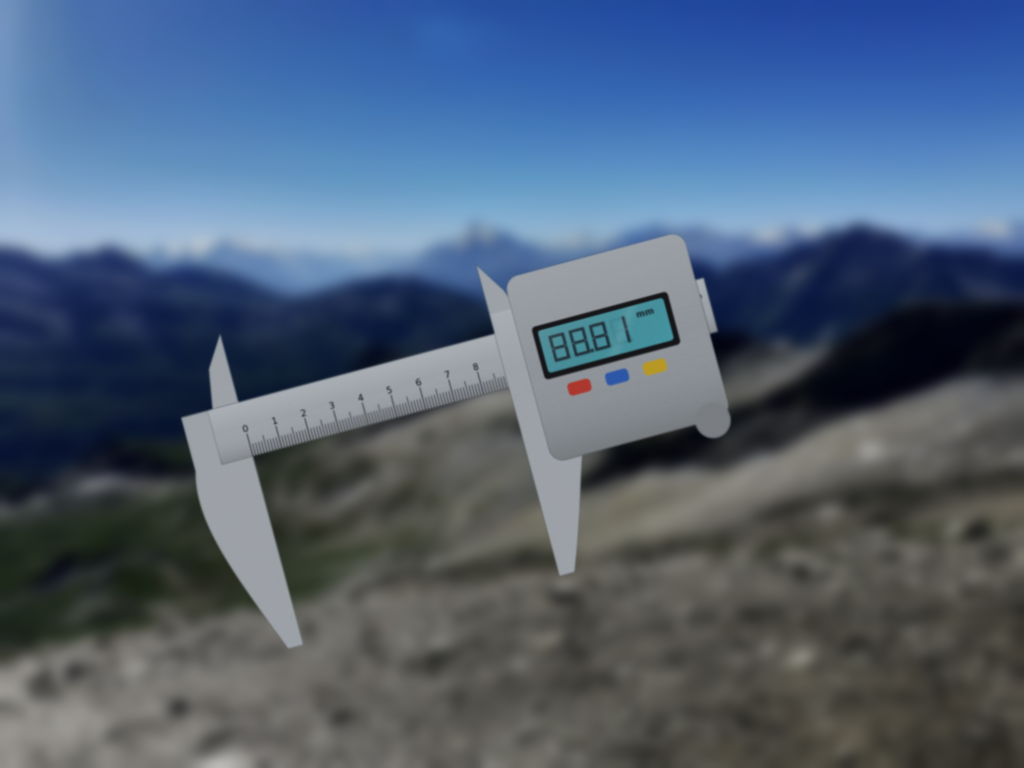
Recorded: 88.81,mm
